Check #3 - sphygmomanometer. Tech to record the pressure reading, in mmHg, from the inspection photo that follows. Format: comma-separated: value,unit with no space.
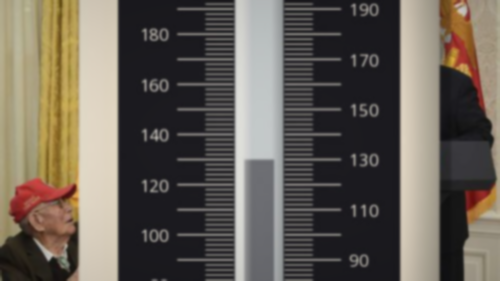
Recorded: 130,mmHg
